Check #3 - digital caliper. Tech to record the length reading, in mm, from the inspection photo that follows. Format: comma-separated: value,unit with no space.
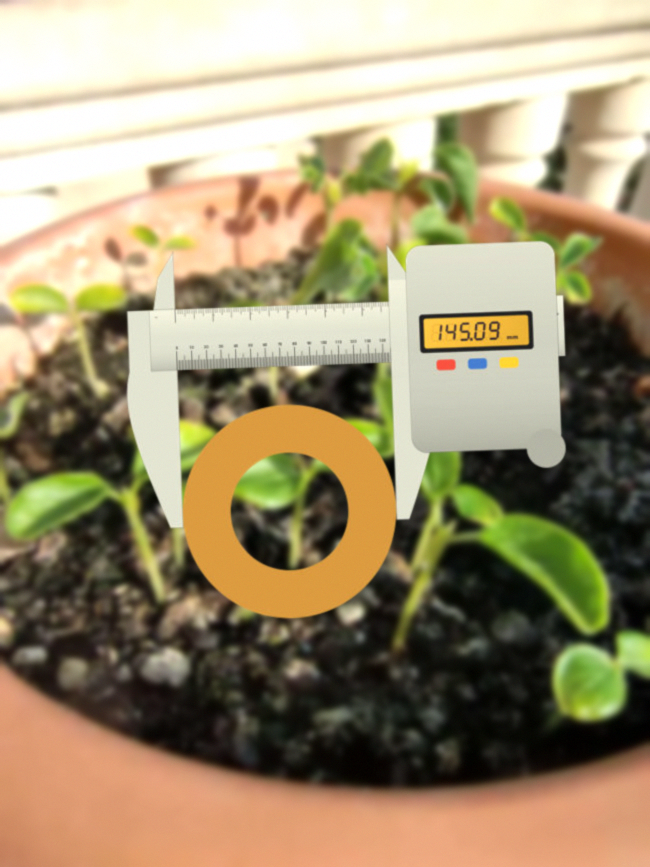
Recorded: 145.09,mm
